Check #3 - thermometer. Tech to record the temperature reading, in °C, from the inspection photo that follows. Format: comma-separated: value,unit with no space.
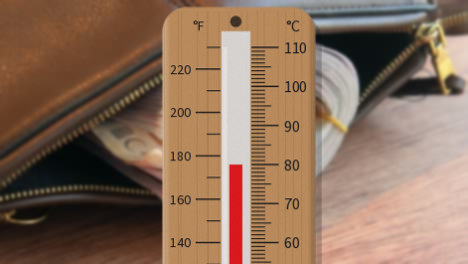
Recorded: 80,°C
